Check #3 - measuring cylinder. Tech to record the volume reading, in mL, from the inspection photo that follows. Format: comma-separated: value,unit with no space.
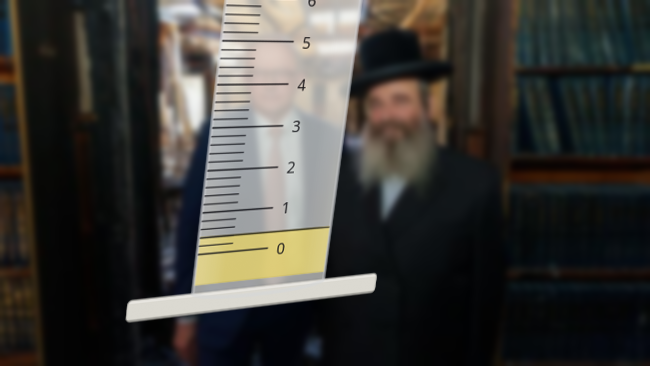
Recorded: 0.4,mL
